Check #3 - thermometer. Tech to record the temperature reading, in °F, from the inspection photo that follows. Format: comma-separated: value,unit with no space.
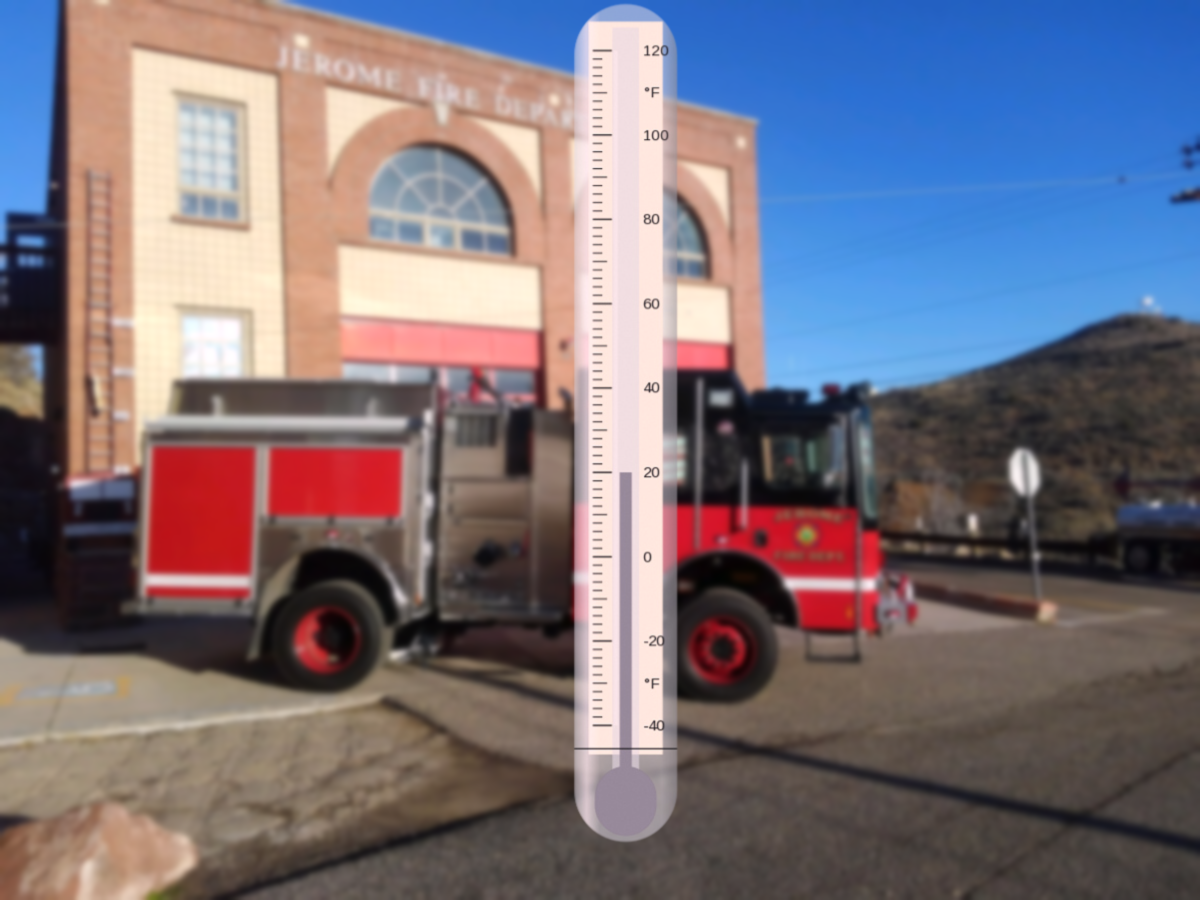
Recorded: 20,°F
